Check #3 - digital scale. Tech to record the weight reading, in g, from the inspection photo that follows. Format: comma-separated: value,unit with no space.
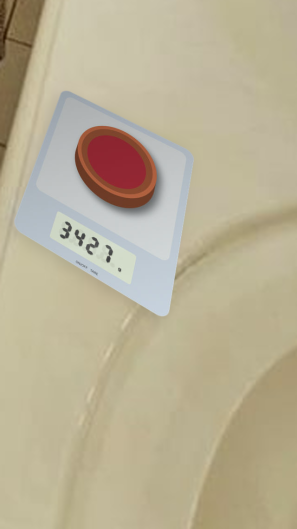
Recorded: 3427,g
